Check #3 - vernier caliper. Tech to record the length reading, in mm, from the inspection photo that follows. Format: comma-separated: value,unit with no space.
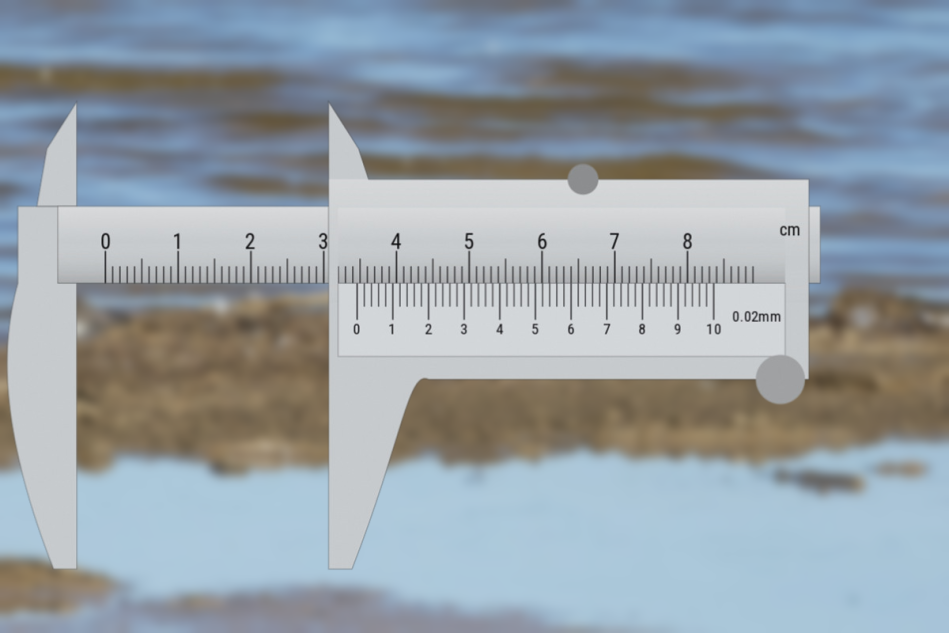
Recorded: 34.6,mm
